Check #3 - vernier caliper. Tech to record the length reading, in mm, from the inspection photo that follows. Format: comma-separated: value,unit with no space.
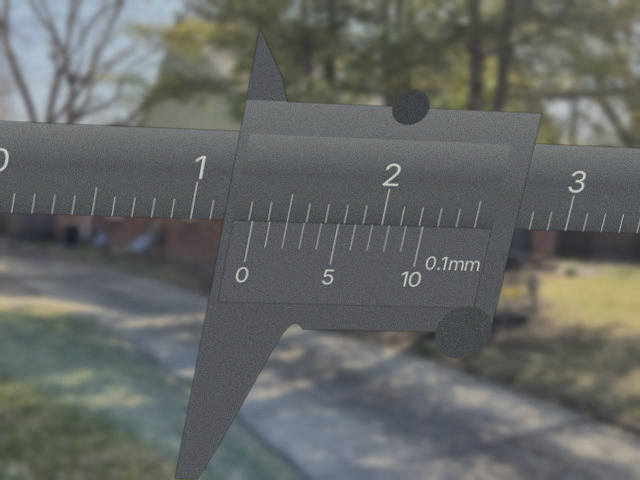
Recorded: 13.2,mm
